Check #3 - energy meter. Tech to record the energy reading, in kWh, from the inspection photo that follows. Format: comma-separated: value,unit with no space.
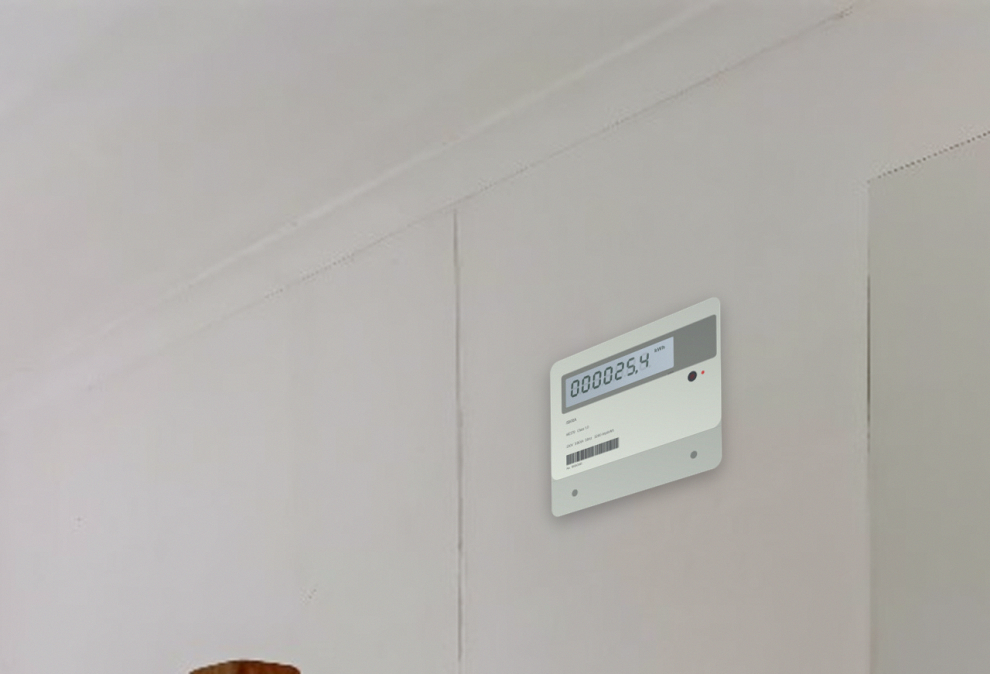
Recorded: 25.4,kWh
